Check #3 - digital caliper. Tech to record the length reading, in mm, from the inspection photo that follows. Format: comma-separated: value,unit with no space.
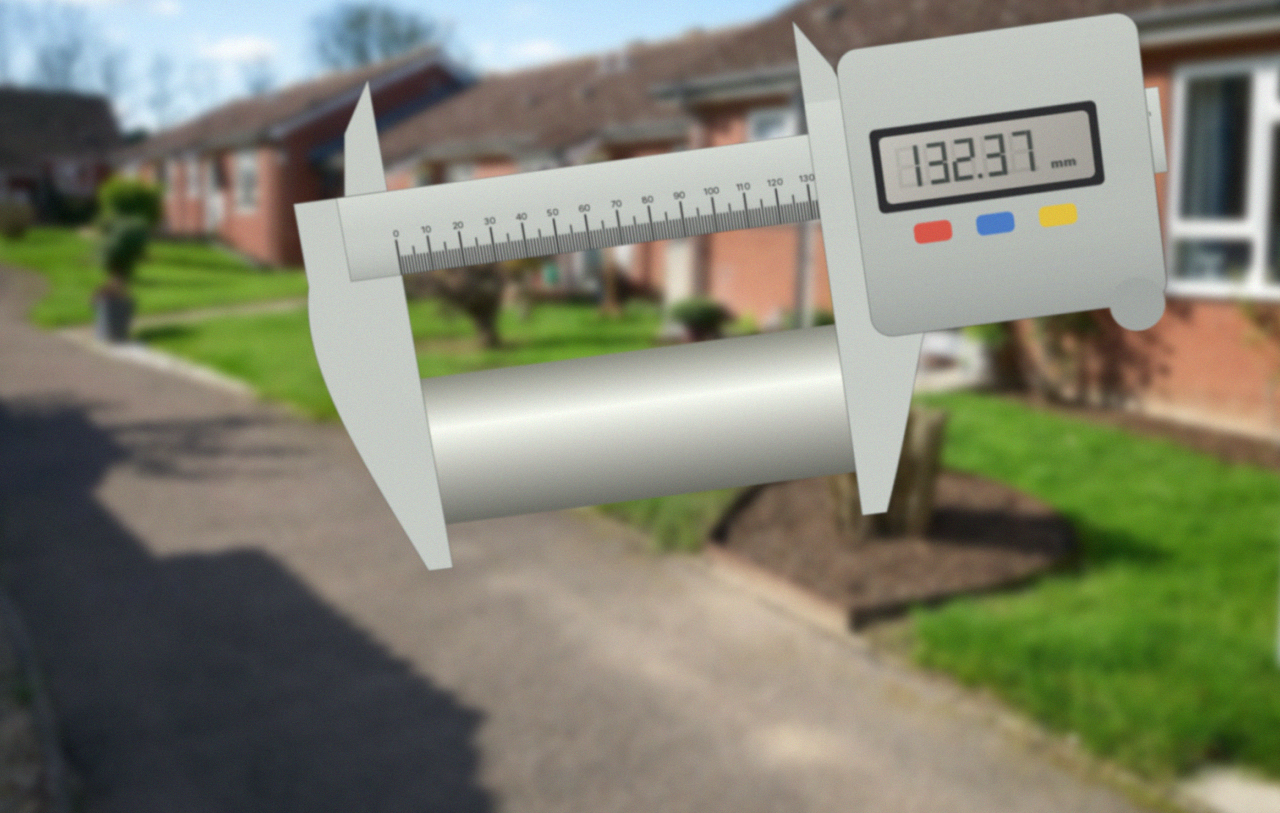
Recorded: 132.37,mm
